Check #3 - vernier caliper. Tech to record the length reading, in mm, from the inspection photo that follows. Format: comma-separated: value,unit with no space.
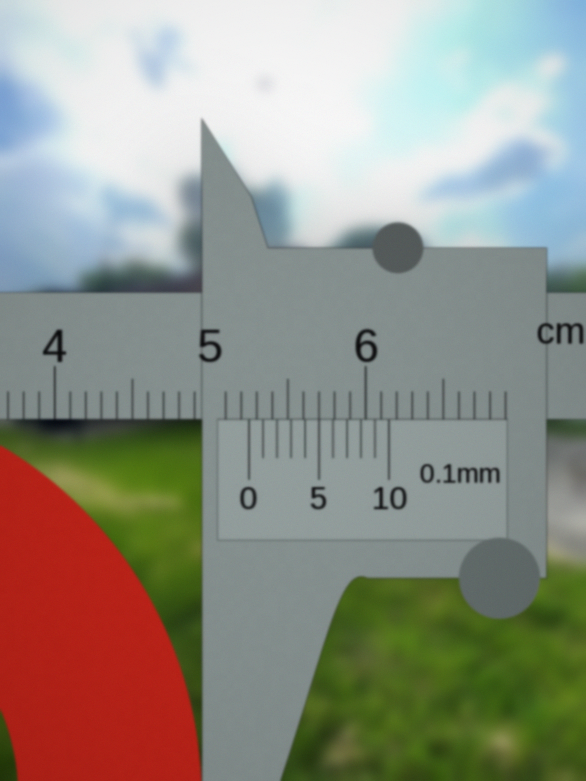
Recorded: 52.5,mm
